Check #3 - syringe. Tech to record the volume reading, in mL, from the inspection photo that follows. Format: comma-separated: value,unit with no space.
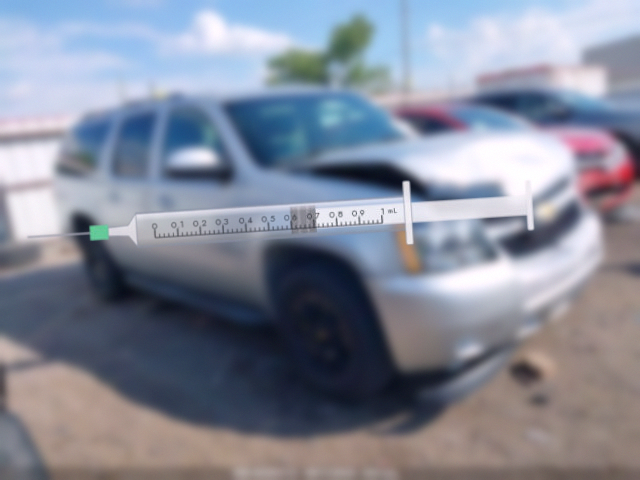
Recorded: 0.6,mL
